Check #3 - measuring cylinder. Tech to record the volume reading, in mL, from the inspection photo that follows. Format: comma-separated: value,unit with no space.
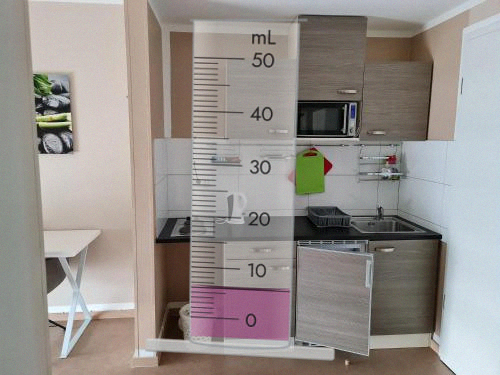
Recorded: 6,mL
